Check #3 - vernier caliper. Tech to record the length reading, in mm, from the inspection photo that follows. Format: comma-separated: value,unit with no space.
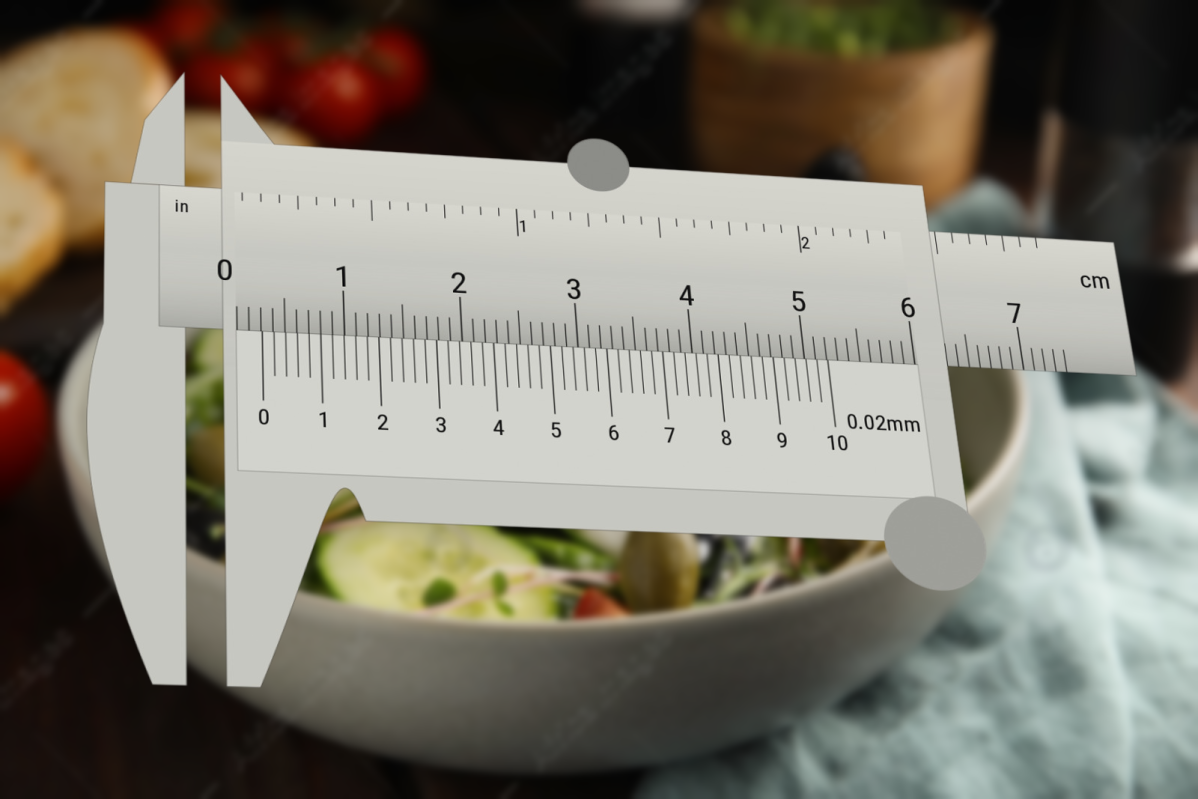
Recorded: 3.1,mm
